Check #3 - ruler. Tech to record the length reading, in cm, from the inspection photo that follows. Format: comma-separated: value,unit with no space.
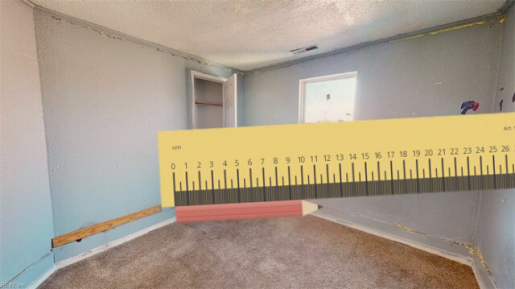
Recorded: 11.5,cm
